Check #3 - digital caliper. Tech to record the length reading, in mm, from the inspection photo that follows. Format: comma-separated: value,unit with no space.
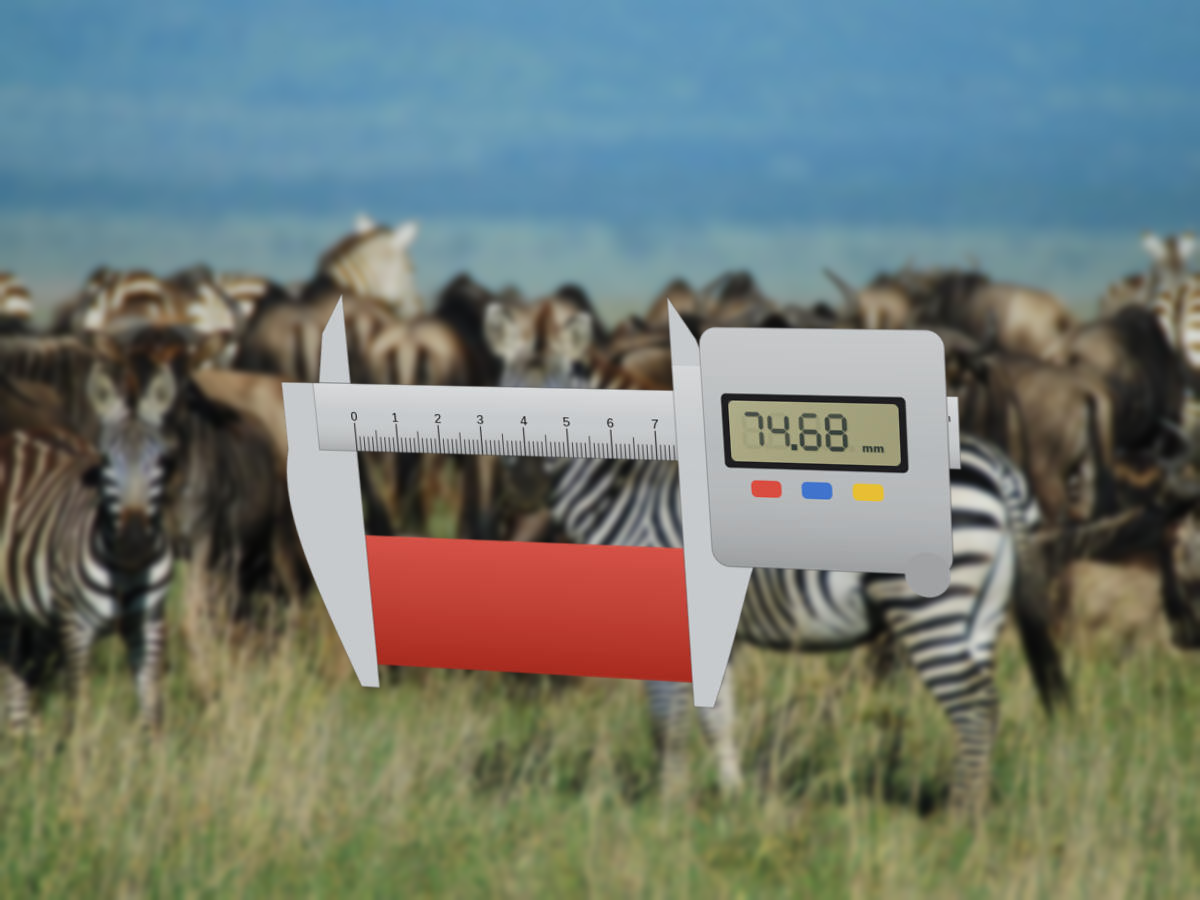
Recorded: 74.68,mm
